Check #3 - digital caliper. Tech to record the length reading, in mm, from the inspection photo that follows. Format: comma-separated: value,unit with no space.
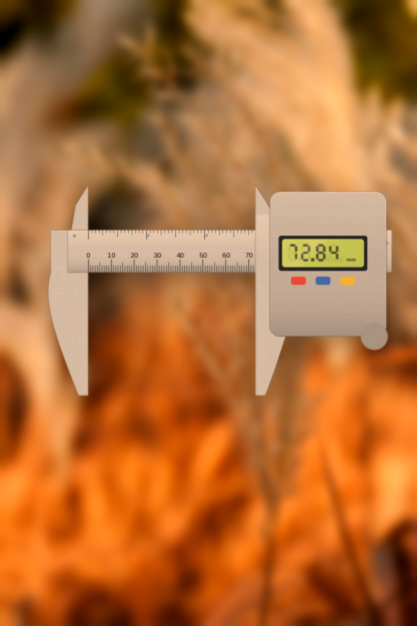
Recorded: 72.84,mm
